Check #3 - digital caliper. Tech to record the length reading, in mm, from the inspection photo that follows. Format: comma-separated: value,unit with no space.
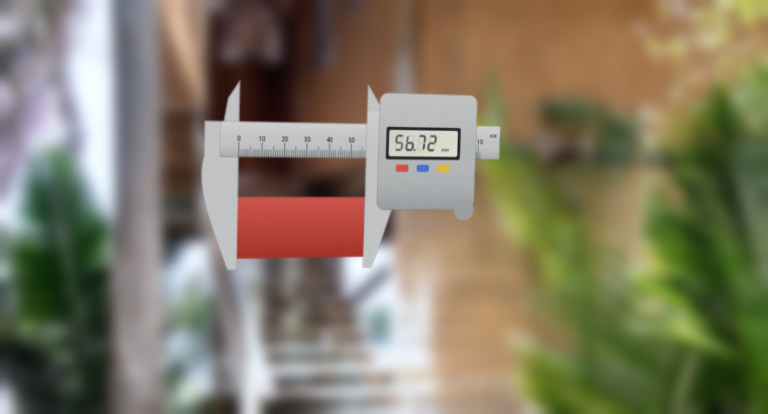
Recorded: 56.72,mm
